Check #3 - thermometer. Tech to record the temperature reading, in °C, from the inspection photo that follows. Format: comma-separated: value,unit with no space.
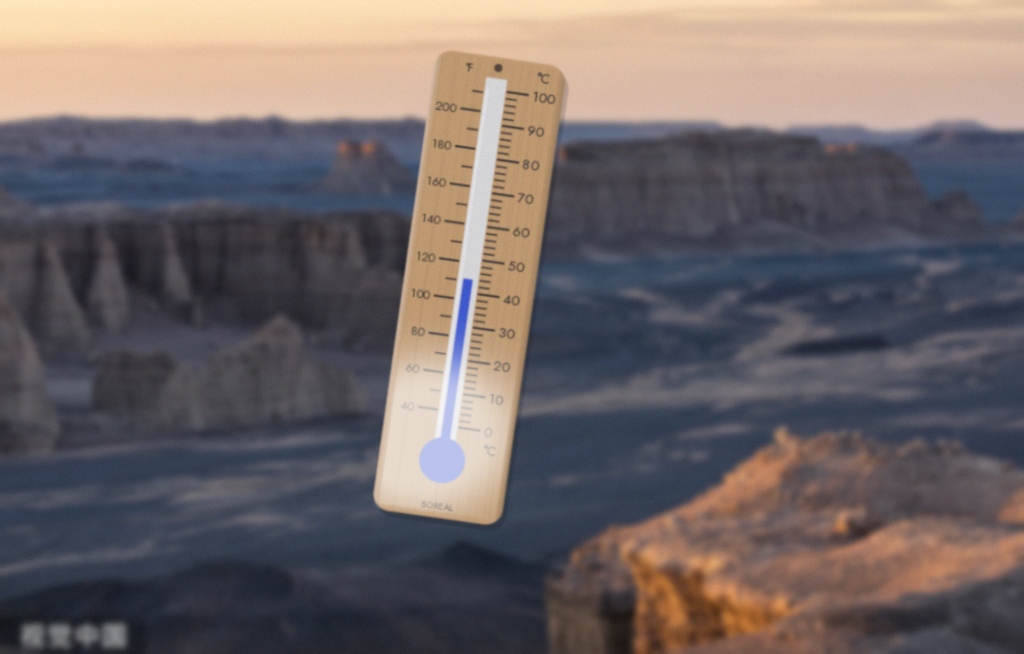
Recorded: 44,°C
